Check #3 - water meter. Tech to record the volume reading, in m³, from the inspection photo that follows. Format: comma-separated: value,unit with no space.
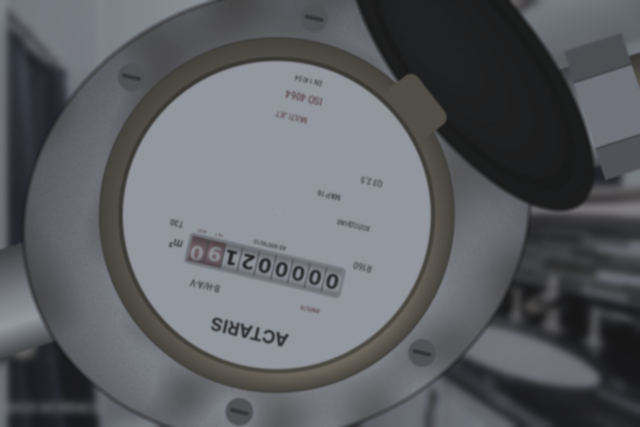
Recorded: 21.90,m³
